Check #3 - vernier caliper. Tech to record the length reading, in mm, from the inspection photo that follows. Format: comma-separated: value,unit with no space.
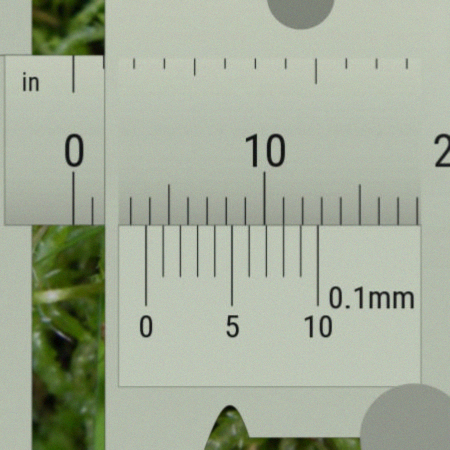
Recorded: 3.8,mm
